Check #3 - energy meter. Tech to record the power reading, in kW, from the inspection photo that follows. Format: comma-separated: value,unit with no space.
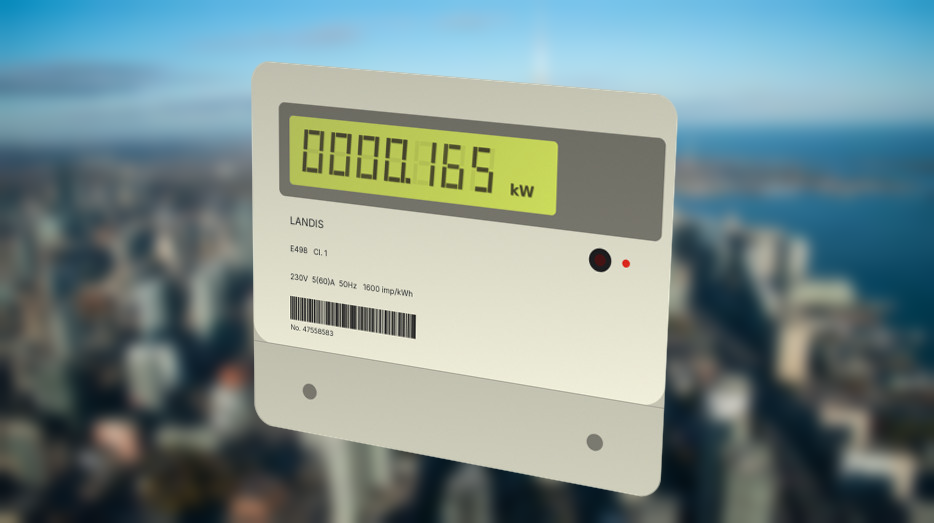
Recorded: 0.165,kW
